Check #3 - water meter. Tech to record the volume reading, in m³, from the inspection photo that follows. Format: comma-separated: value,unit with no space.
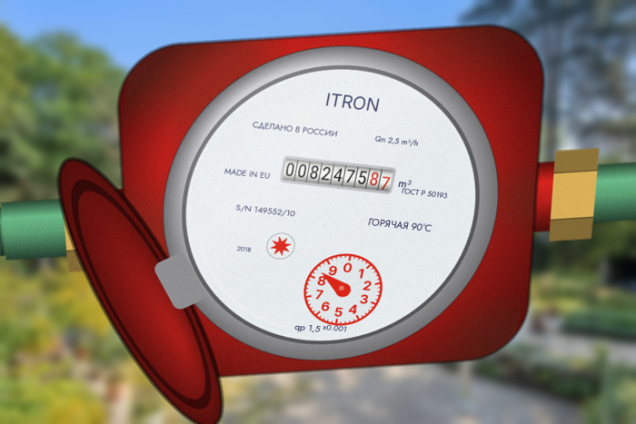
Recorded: 82475.868,m³
